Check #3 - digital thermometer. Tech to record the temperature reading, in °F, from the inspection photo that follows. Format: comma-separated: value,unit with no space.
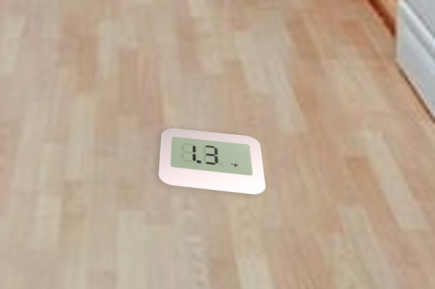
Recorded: 1.3,°F
